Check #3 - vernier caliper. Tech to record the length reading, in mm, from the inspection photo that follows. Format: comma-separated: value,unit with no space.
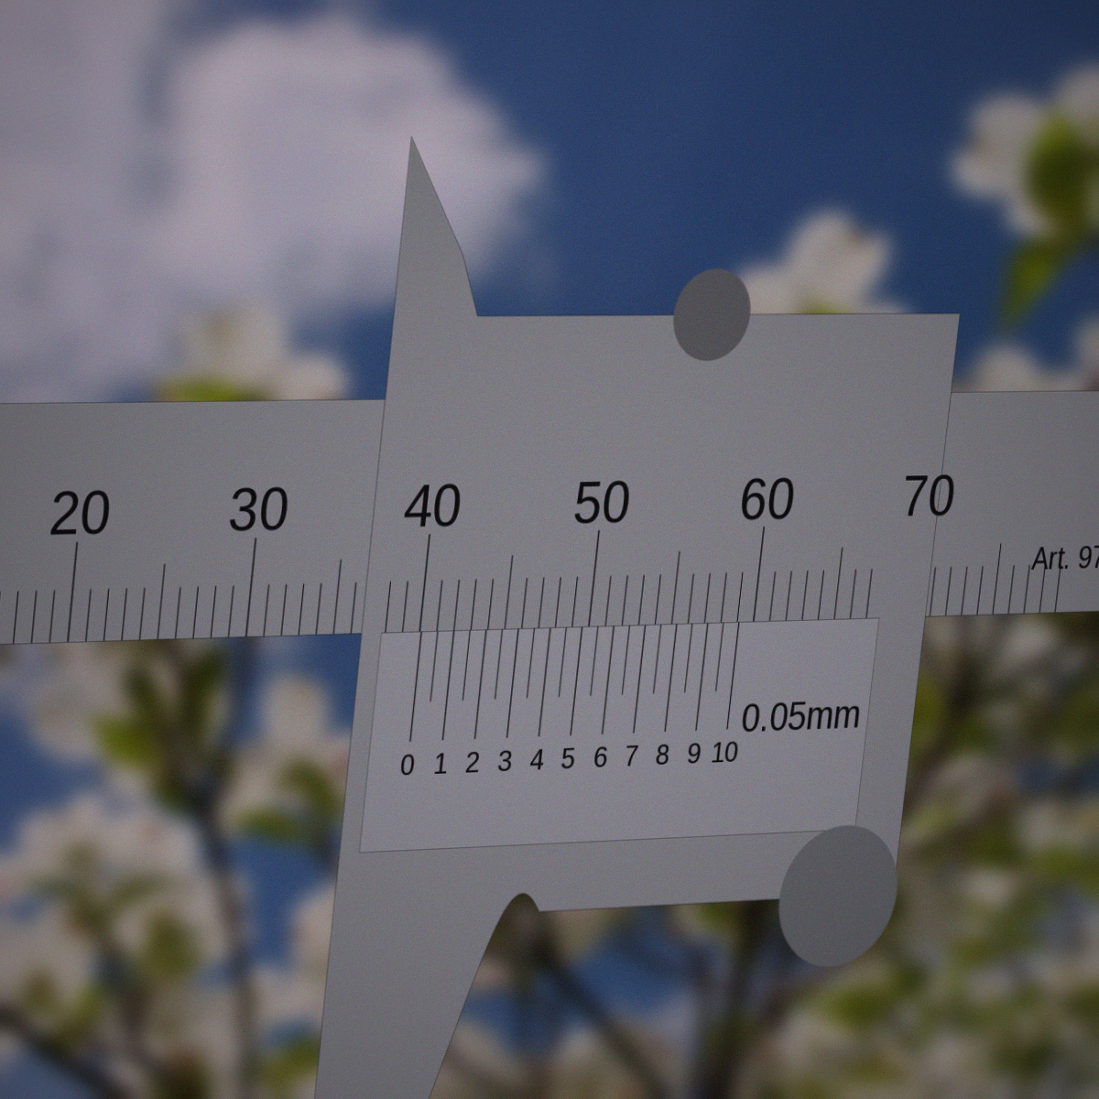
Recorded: 40.1,mm
